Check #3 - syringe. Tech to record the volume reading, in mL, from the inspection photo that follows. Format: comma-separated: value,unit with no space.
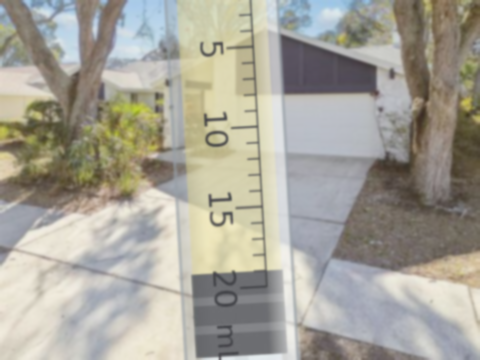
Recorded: 19,mL
